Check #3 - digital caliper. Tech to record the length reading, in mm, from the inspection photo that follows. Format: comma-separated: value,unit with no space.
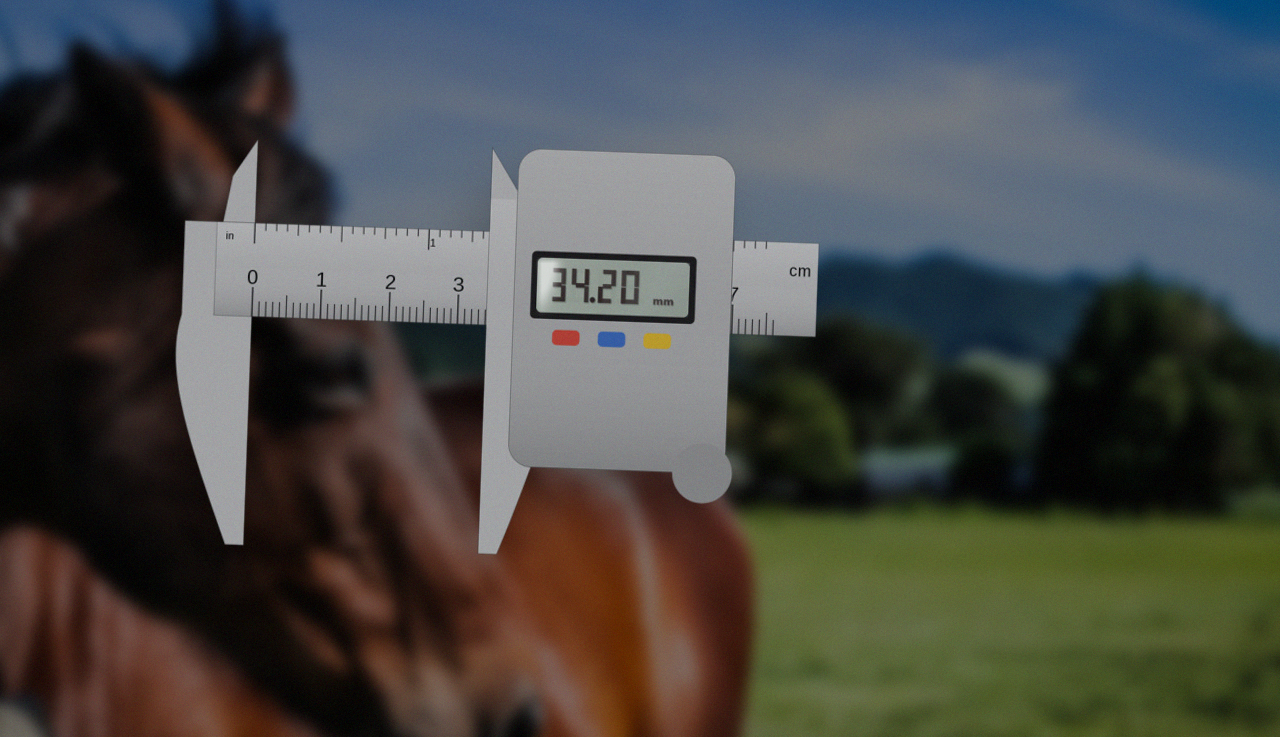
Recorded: 34.20,mm
